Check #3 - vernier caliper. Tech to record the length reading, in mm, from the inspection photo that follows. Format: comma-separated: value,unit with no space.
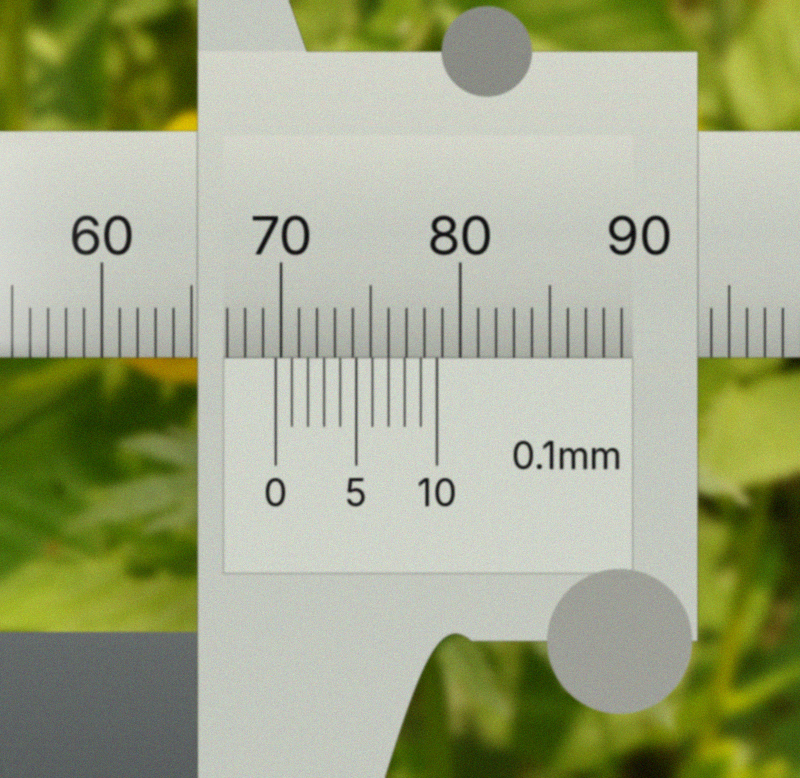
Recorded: 69.7,mm
